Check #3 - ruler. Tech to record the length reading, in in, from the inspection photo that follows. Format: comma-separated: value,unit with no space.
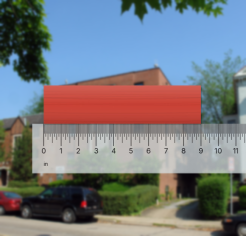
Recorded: 9,in
